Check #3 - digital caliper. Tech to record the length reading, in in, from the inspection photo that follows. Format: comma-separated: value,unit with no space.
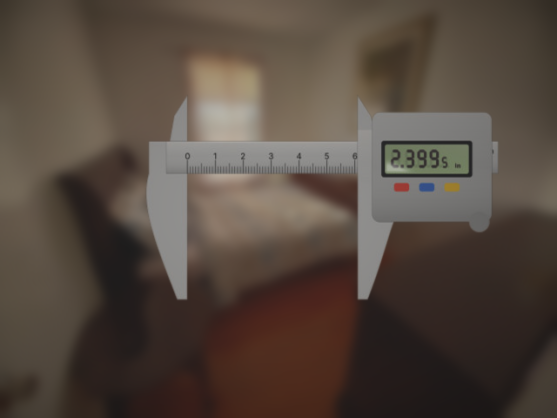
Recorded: 2.3995,in
